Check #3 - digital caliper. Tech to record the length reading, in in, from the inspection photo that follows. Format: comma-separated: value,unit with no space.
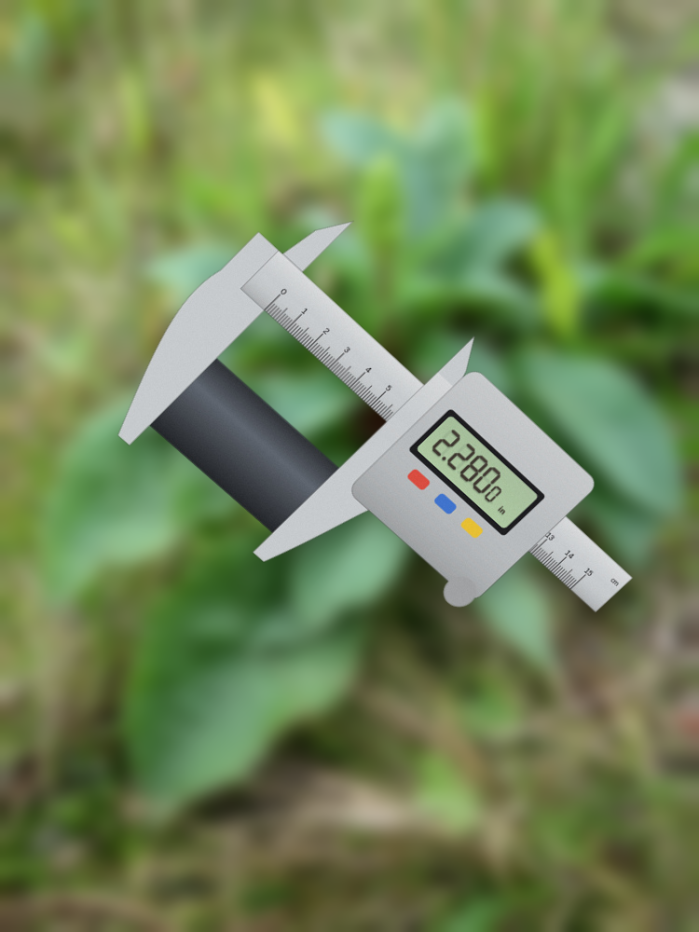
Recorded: 2.2800,in
